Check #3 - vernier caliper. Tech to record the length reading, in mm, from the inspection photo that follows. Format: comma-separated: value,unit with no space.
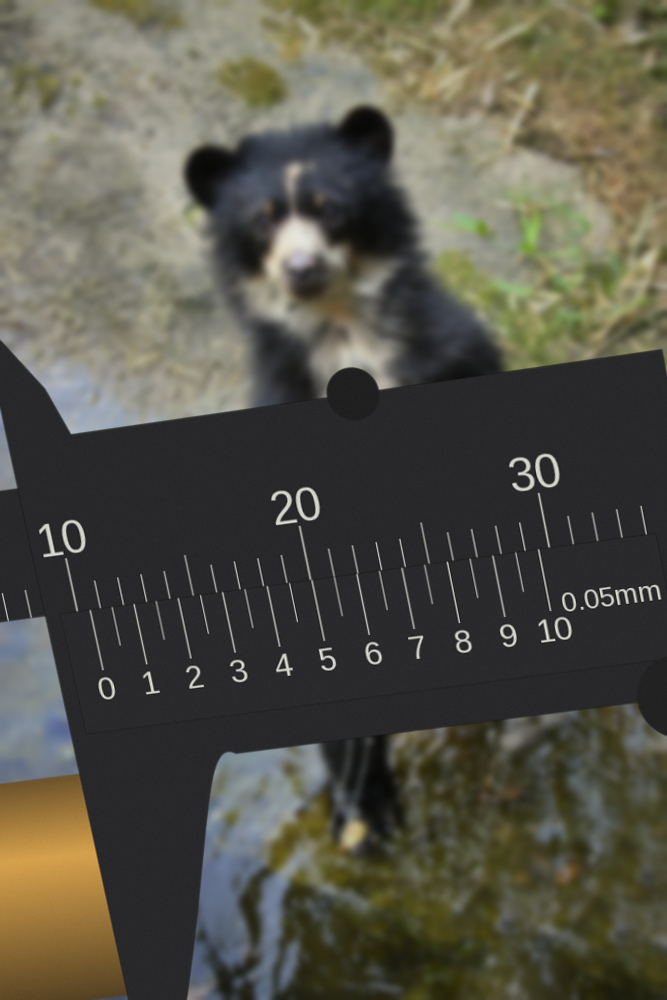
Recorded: 10.55,mm
